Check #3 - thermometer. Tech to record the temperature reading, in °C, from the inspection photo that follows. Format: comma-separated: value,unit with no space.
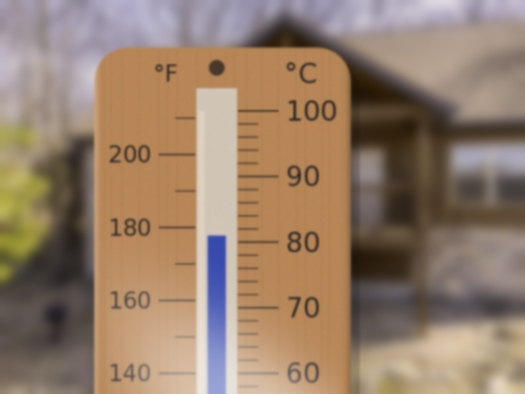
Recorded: 81,°C
